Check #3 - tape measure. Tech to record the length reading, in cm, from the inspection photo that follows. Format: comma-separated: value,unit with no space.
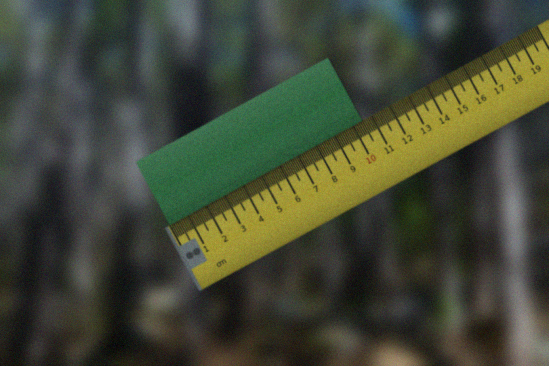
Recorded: 10.5,cm
